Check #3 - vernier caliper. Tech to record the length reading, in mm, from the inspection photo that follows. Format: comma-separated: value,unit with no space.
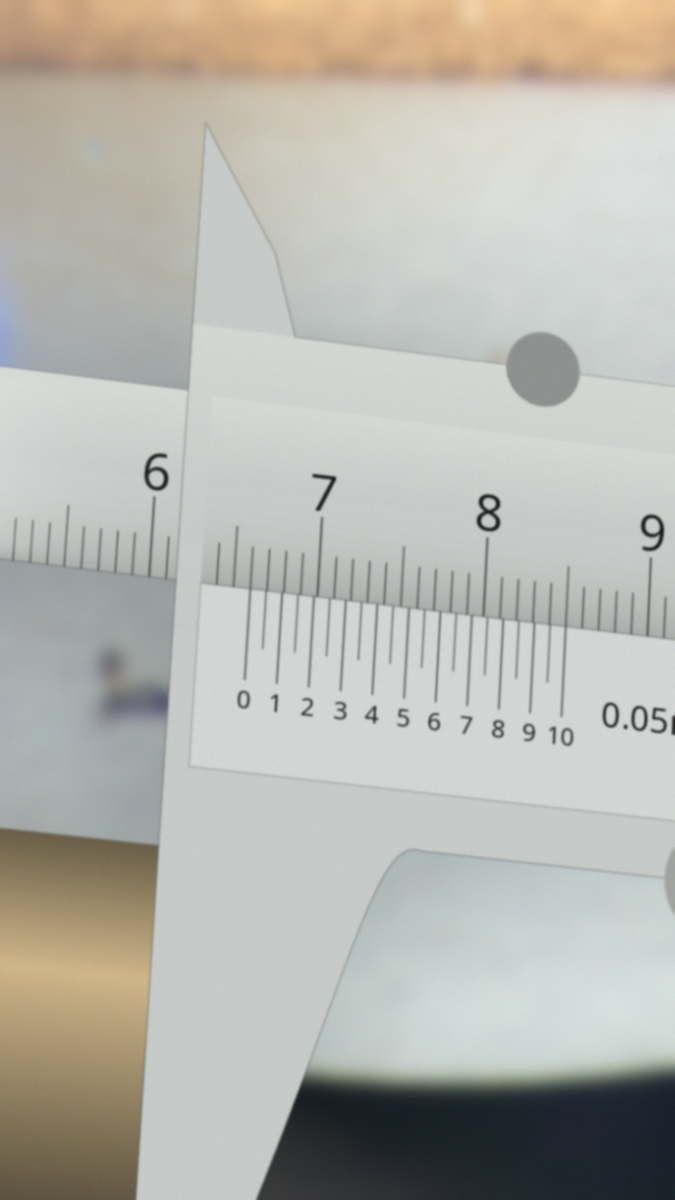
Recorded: 66.0,mm
